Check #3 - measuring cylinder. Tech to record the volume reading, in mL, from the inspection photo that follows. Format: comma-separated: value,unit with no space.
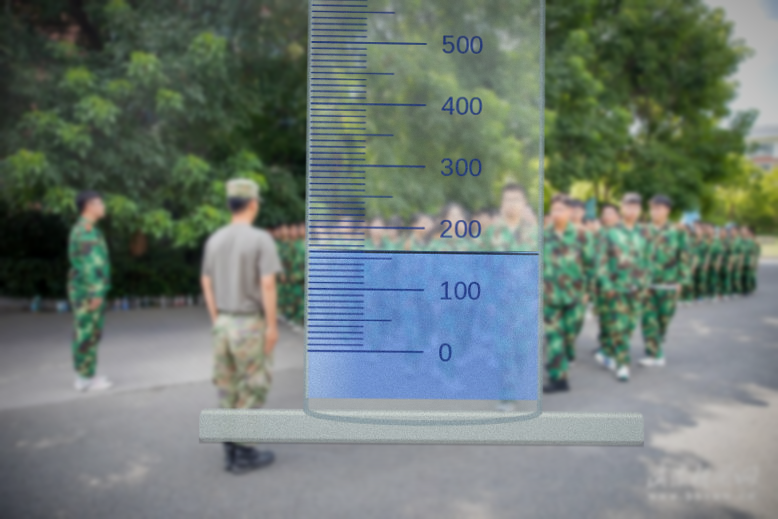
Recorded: 160,mL
